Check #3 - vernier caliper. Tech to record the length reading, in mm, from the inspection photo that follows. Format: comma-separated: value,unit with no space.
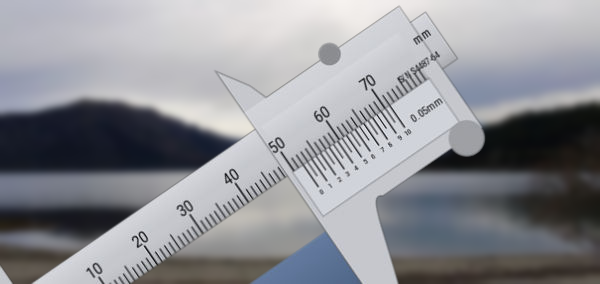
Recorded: 52.0,mm
